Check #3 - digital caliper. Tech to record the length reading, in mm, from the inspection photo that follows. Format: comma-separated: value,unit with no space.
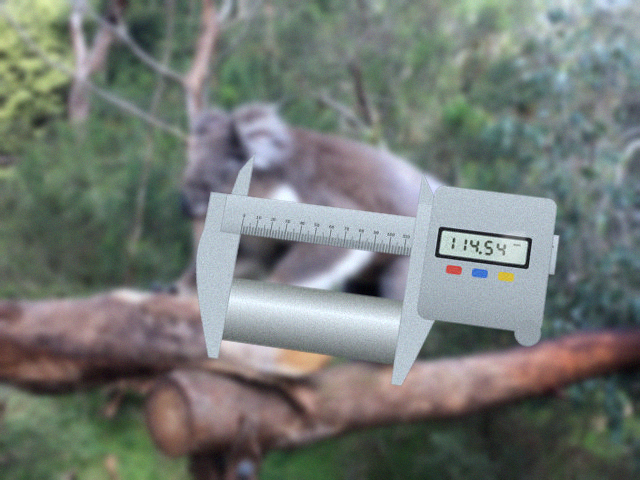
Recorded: 114.54,mm
